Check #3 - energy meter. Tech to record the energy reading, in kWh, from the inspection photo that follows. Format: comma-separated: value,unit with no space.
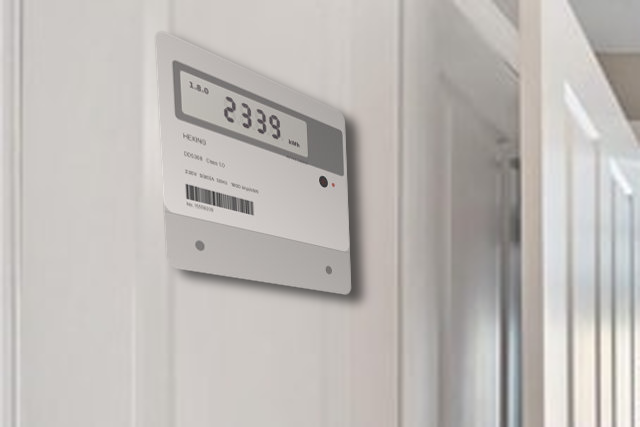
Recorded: 2339,kWh
